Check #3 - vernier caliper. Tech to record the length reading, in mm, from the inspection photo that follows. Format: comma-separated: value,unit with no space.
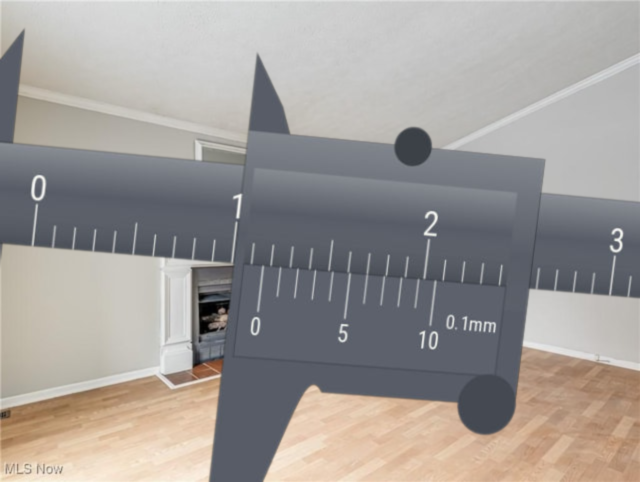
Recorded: 11.6,mm
